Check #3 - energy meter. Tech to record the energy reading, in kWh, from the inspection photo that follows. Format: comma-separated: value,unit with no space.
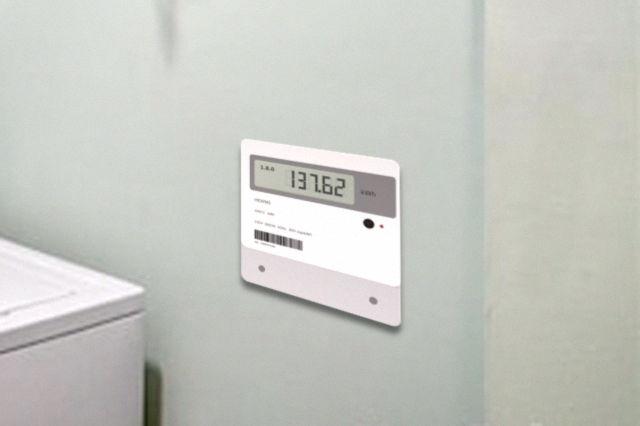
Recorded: 137.62,kWh
